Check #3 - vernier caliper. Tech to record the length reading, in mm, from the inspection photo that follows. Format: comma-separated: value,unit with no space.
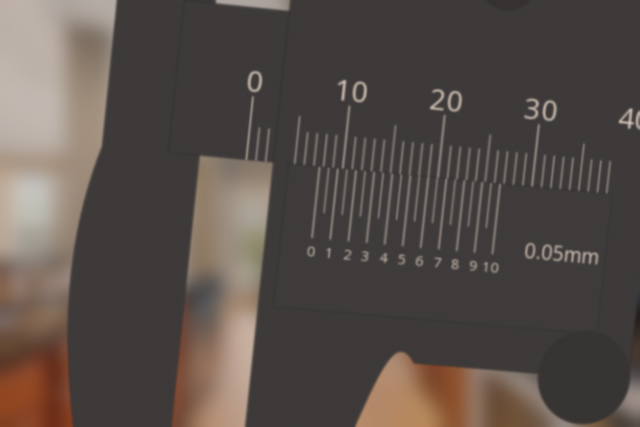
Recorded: 7.6,mm
